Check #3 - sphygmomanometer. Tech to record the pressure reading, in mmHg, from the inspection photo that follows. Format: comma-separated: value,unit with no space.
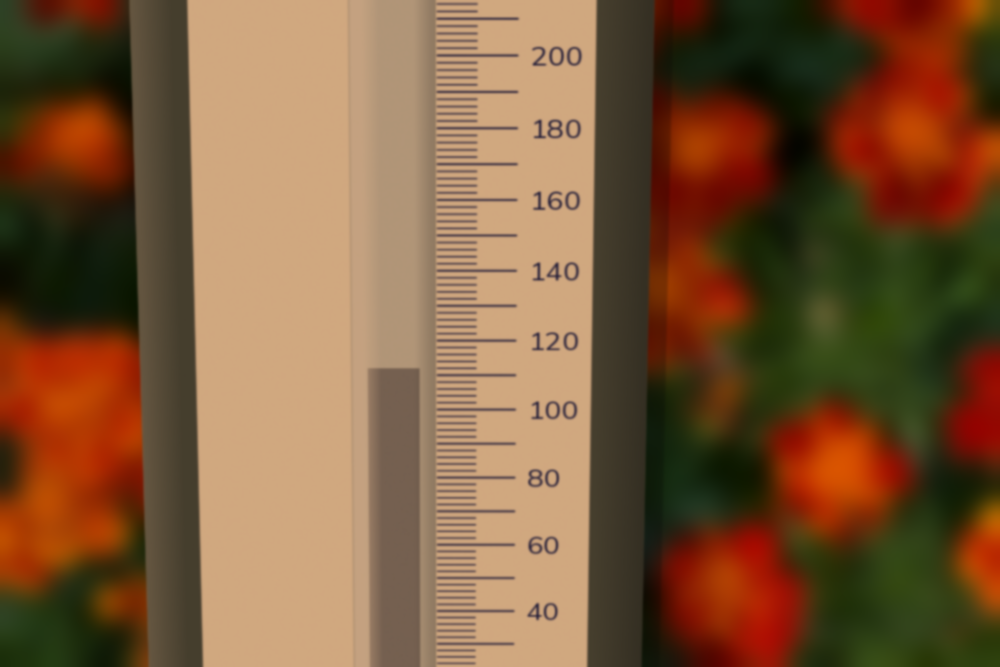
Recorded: 112,mmHg
